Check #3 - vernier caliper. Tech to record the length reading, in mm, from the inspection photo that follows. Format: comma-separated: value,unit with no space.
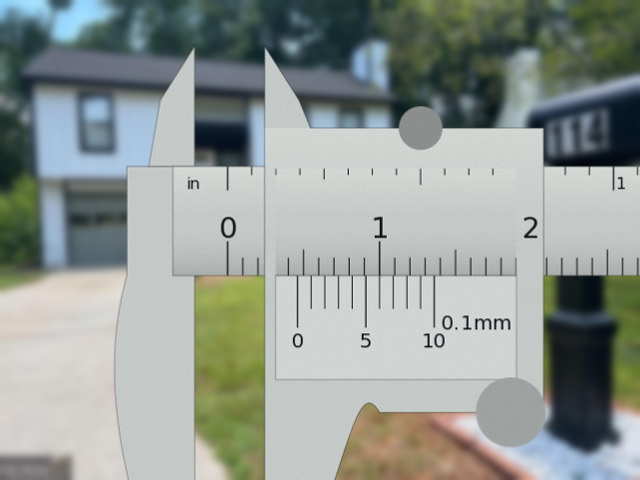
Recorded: 4.6,mm
